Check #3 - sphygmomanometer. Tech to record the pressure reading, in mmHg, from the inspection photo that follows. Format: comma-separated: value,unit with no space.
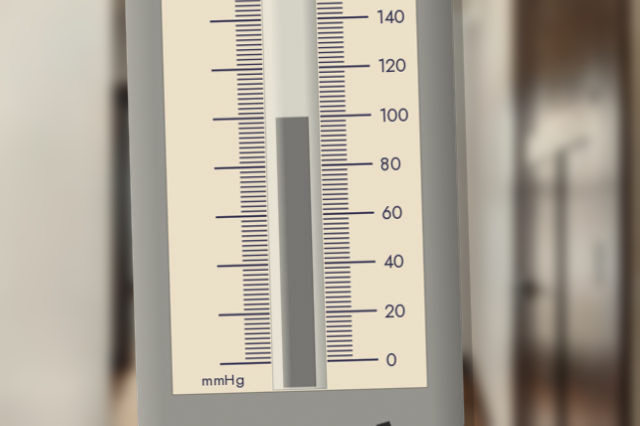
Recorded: 100,mmHg
